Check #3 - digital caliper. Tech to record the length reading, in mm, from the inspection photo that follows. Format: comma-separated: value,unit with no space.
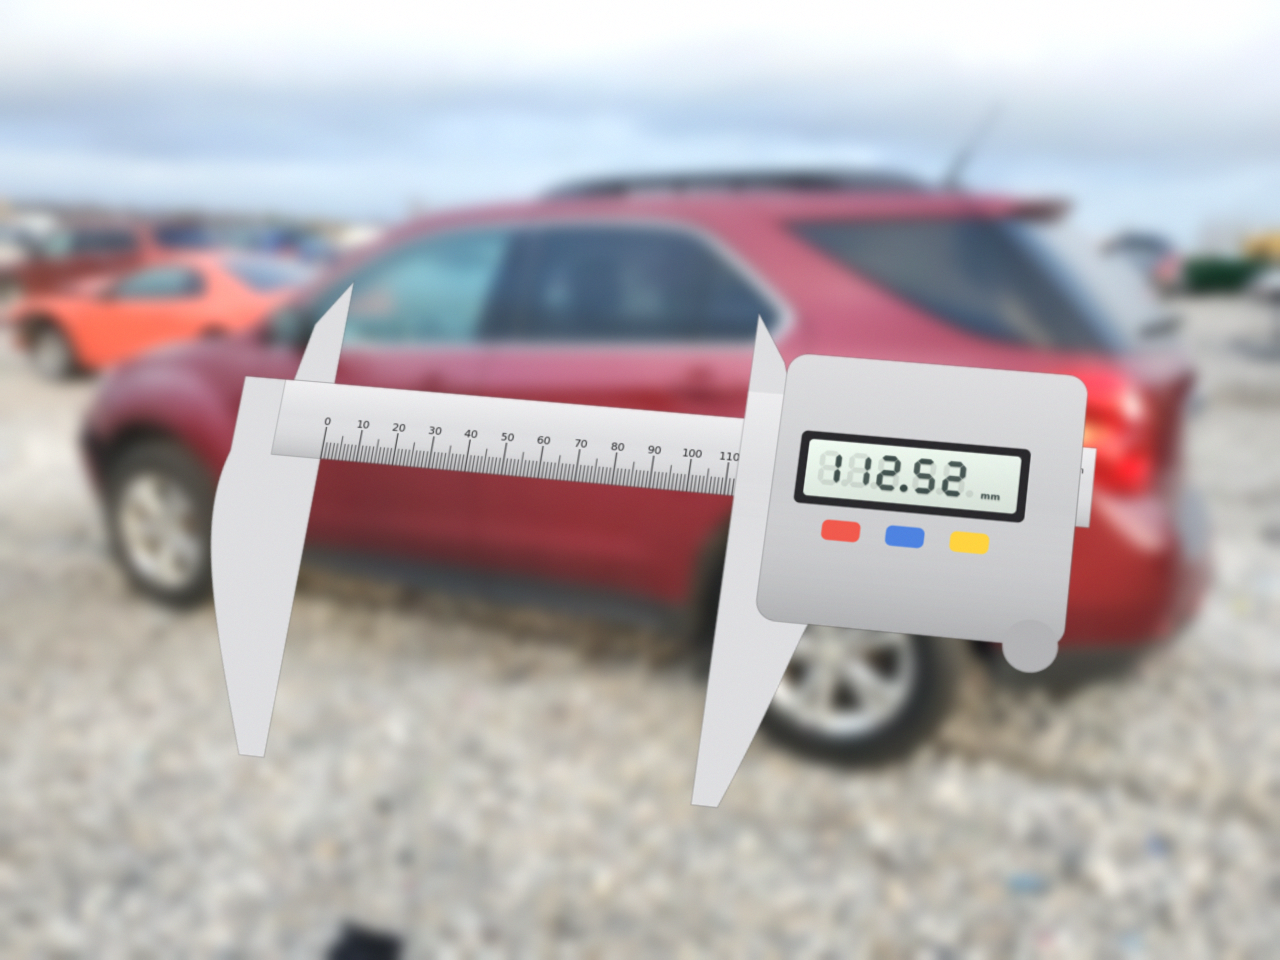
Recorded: 112.52,mm
